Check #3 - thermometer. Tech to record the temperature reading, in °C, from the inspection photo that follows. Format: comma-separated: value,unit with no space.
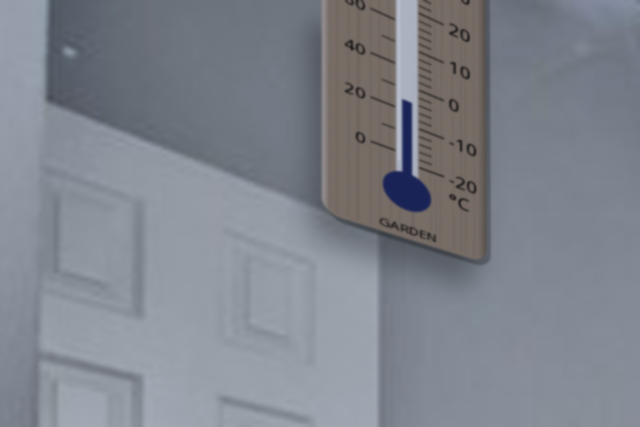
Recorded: -4,°C
